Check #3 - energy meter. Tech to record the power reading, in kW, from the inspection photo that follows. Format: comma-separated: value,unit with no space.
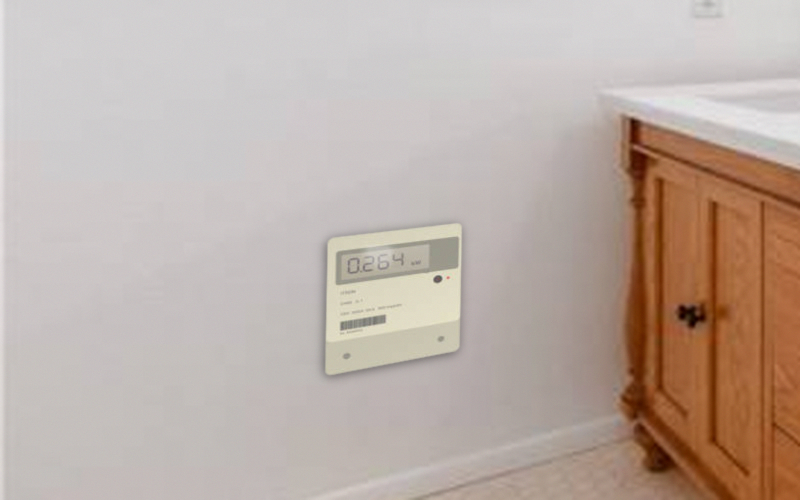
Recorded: 0.264,kW
